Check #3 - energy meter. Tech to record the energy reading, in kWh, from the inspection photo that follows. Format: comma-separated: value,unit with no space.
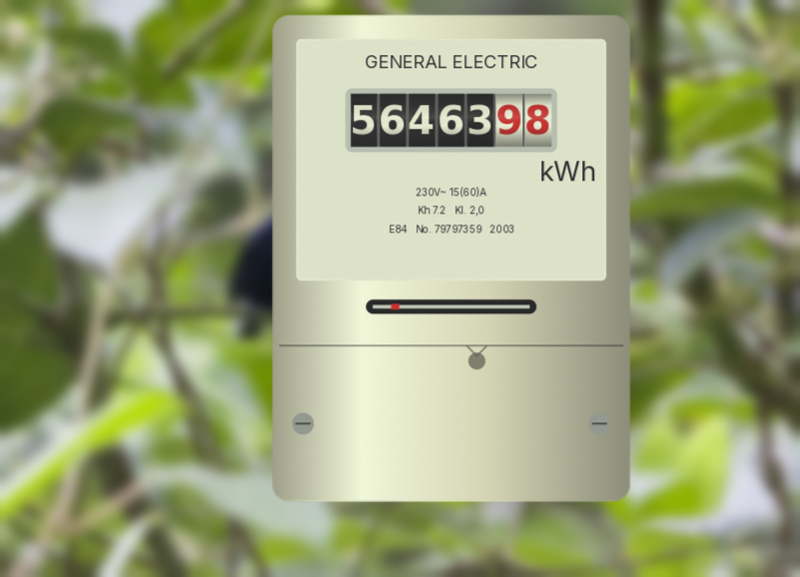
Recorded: 56463.98,kWh
